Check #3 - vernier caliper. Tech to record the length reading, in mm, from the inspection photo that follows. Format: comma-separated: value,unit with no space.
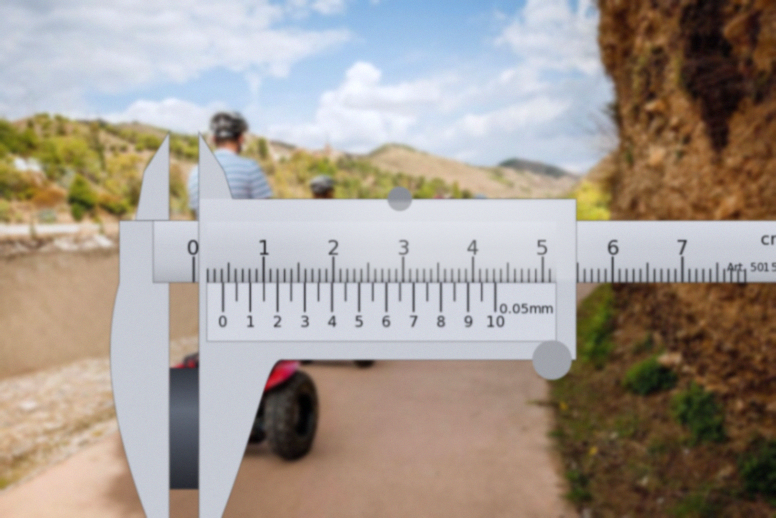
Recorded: 4.2,mm
